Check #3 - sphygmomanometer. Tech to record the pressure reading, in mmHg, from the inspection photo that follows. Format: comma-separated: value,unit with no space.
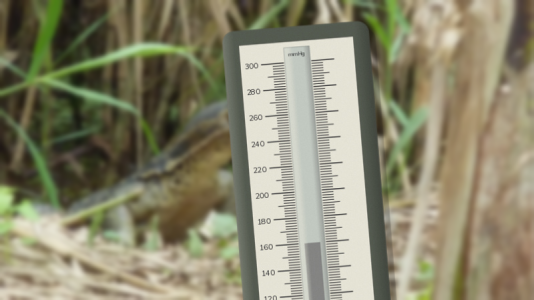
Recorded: 160,mmHg
